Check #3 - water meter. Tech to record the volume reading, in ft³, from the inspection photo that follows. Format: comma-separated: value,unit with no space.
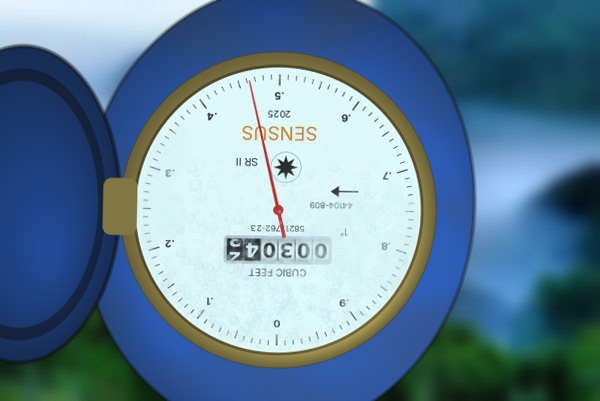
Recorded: 3042.46,ft³
